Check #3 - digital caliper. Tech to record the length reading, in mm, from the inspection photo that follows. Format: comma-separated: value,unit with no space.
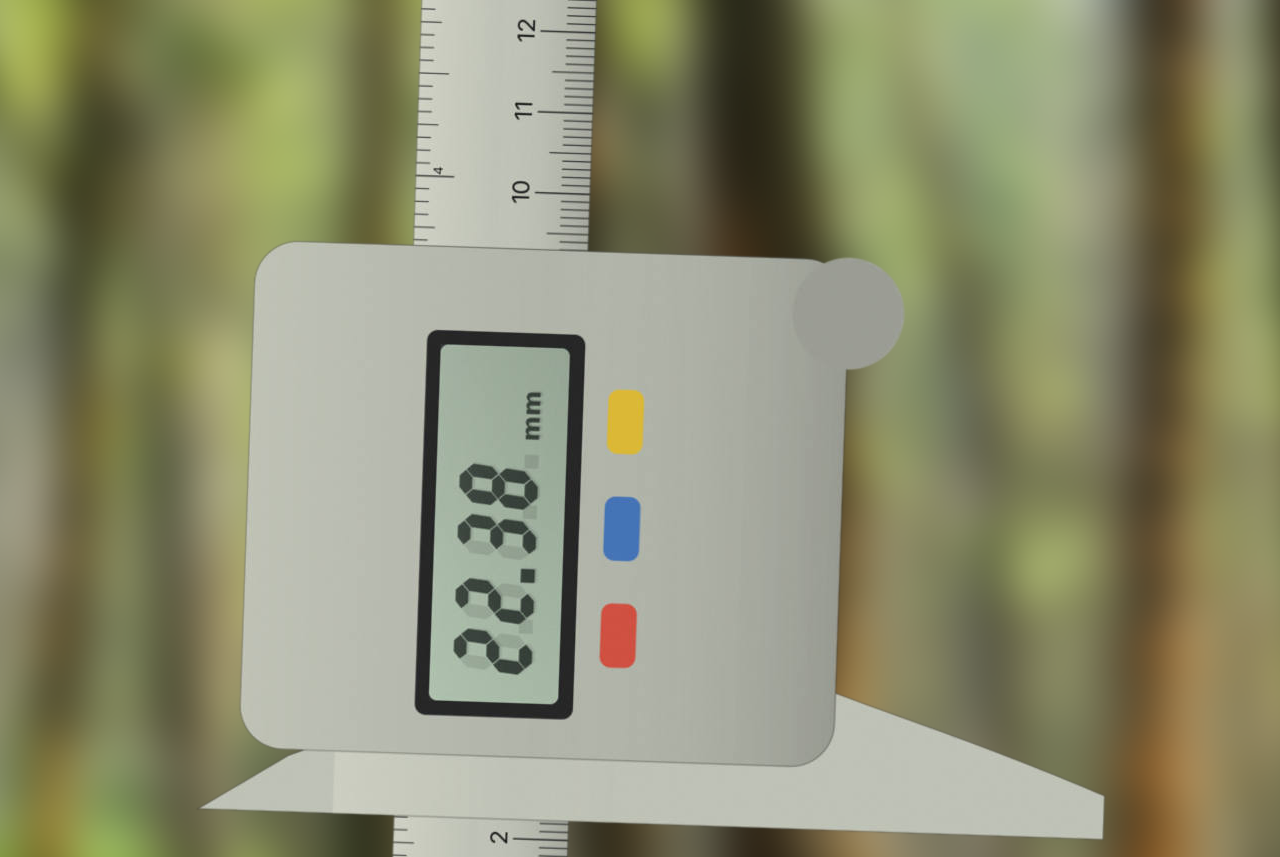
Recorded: 22.38,mm
